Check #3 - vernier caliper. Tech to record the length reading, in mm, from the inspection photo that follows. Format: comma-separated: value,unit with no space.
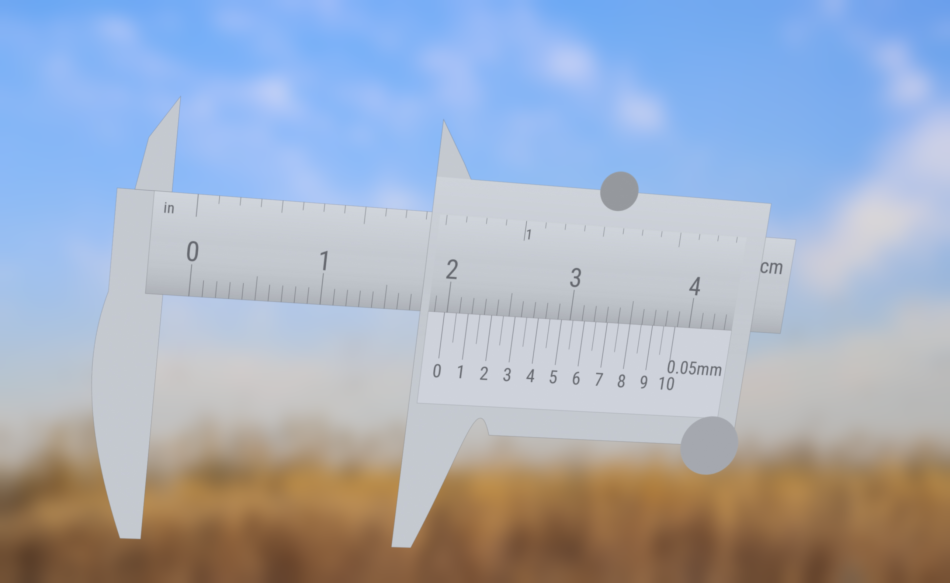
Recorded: 19.8,mm
